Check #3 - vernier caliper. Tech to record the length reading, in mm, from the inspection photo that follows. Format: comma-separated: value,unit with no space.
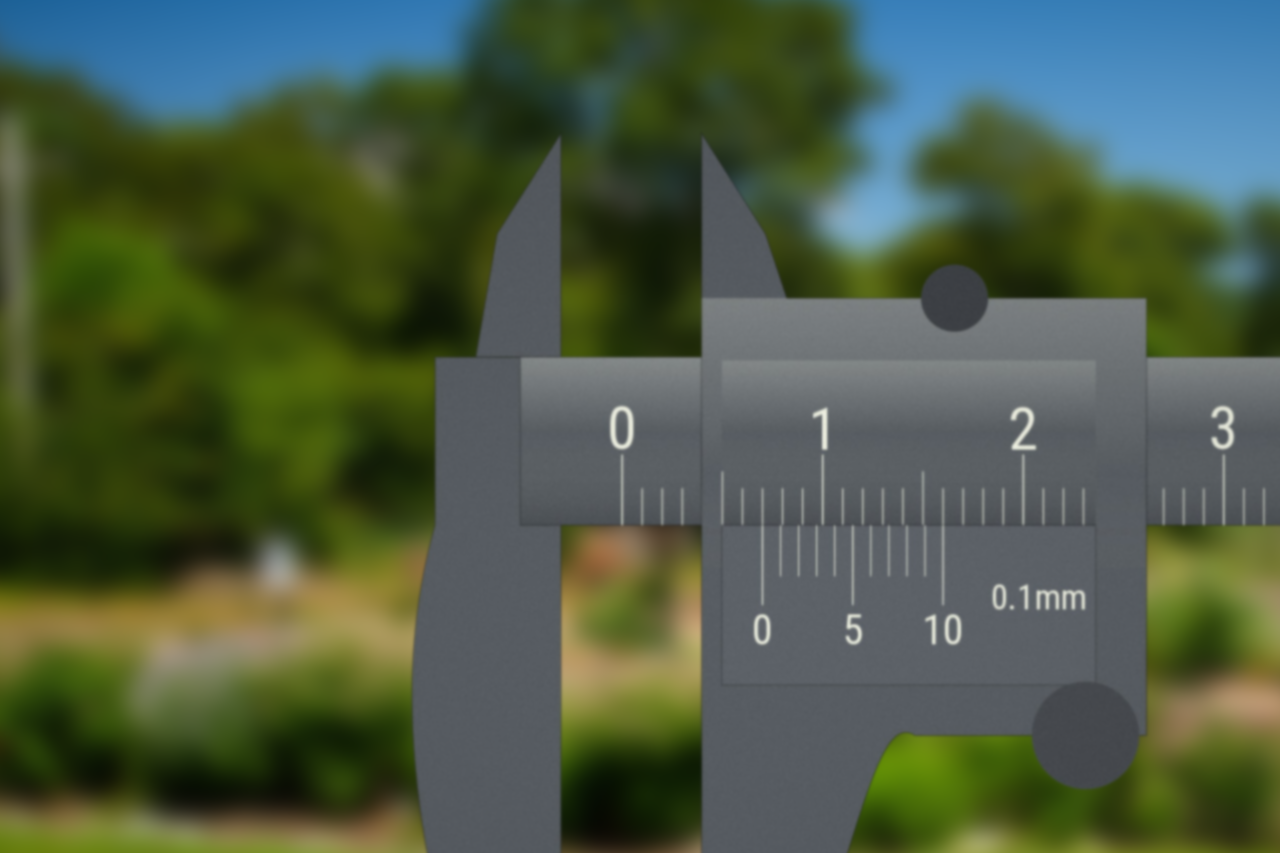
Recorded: 7.0,mm
